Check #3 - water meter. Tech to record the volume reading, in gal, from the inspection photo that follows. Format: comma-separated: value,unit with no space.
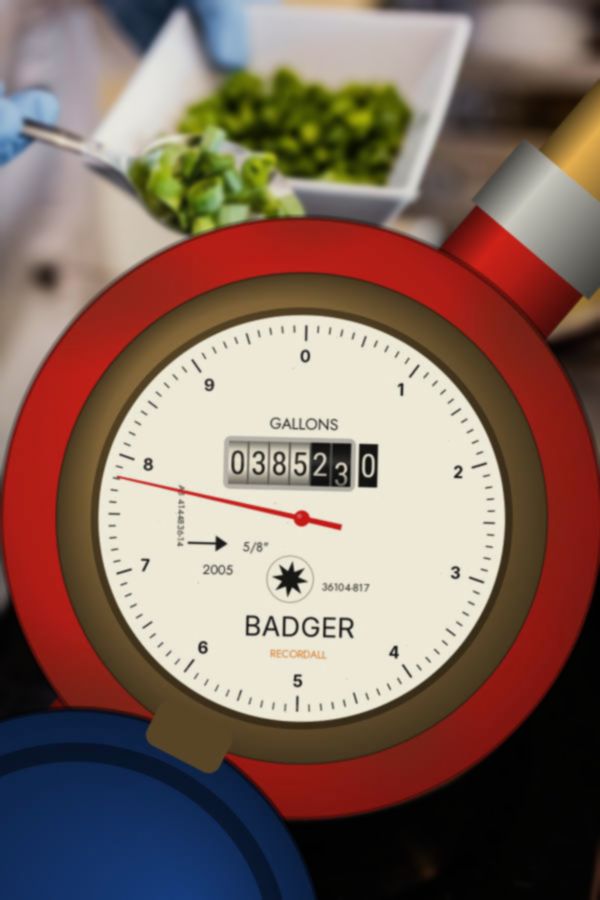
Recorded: 385227.8,gal
